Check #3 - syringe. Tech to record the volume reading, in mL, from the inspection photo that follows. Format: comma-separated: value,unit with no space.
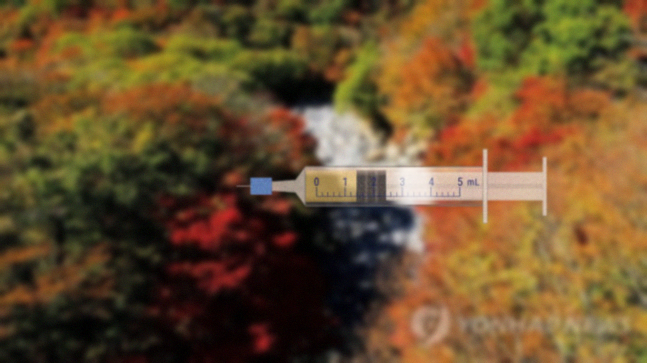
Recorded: 1.4,mL
